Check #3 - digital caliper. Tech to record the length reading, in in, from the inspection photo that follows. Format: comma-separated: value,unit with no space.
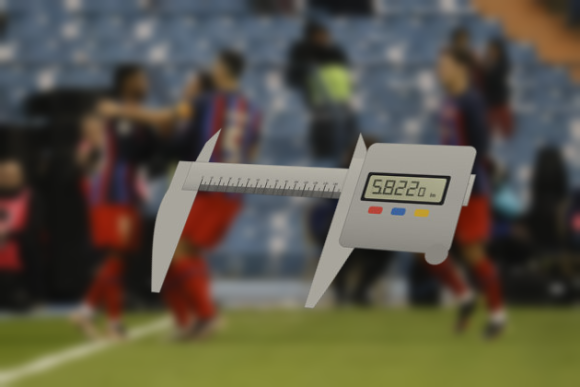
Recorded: 5.8220,in
